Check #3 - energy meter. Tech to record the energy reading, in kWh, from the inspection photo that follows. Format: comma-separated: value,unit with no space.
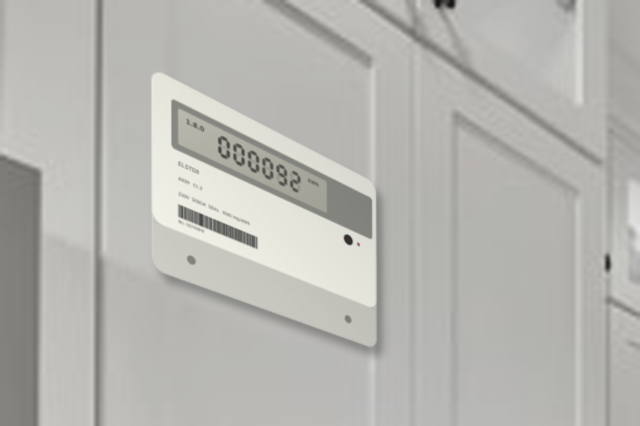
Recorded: 92,kWh
